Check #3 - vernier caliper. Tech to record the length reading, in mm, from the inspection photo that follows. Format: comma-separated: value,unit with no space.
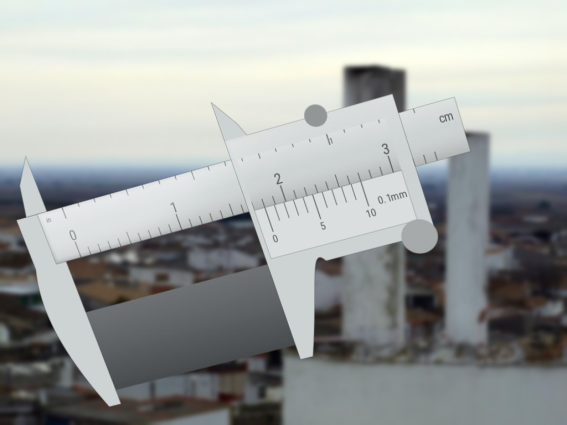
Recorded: 18.0,mm
